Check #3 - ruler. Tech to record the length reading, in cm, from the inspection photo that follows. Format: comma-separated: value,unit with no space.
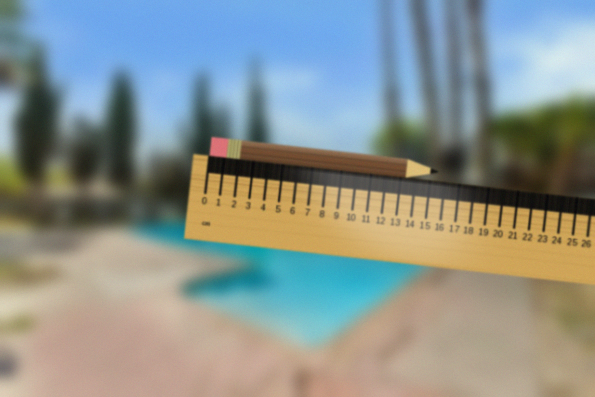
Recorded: 15.5,cm
